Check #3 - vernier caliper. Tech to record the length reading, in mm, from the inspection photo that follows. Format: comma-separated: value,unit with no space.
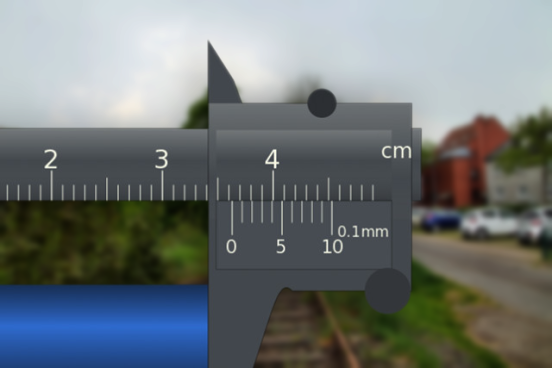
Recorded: 36.3,mm
